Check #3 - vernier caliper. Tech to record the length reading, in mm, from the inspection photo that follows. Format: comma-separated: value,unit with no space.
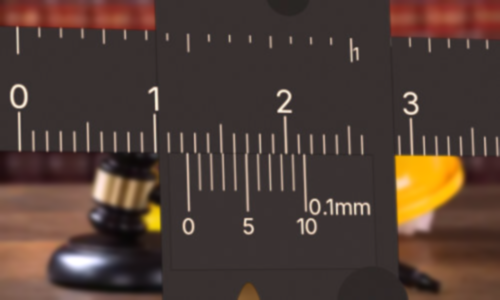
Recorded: 12.4,mm
